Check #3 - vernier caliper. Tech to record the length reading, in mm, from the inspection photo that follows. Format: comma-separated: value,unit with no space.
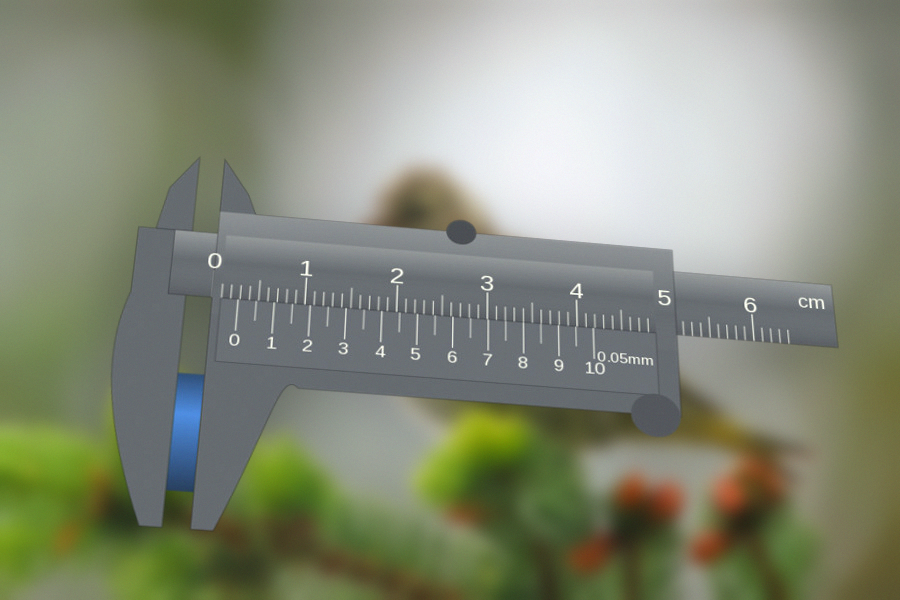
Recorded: 2.8,mm
